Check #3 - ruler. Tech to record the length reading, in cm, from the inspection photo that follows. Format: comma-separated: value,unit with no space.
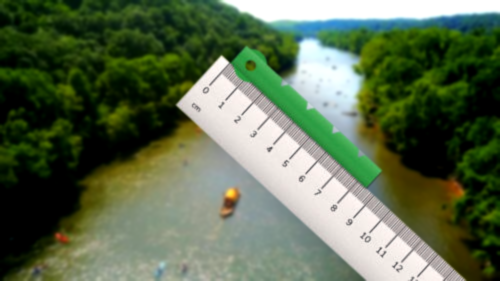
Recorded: 8.5,cm
